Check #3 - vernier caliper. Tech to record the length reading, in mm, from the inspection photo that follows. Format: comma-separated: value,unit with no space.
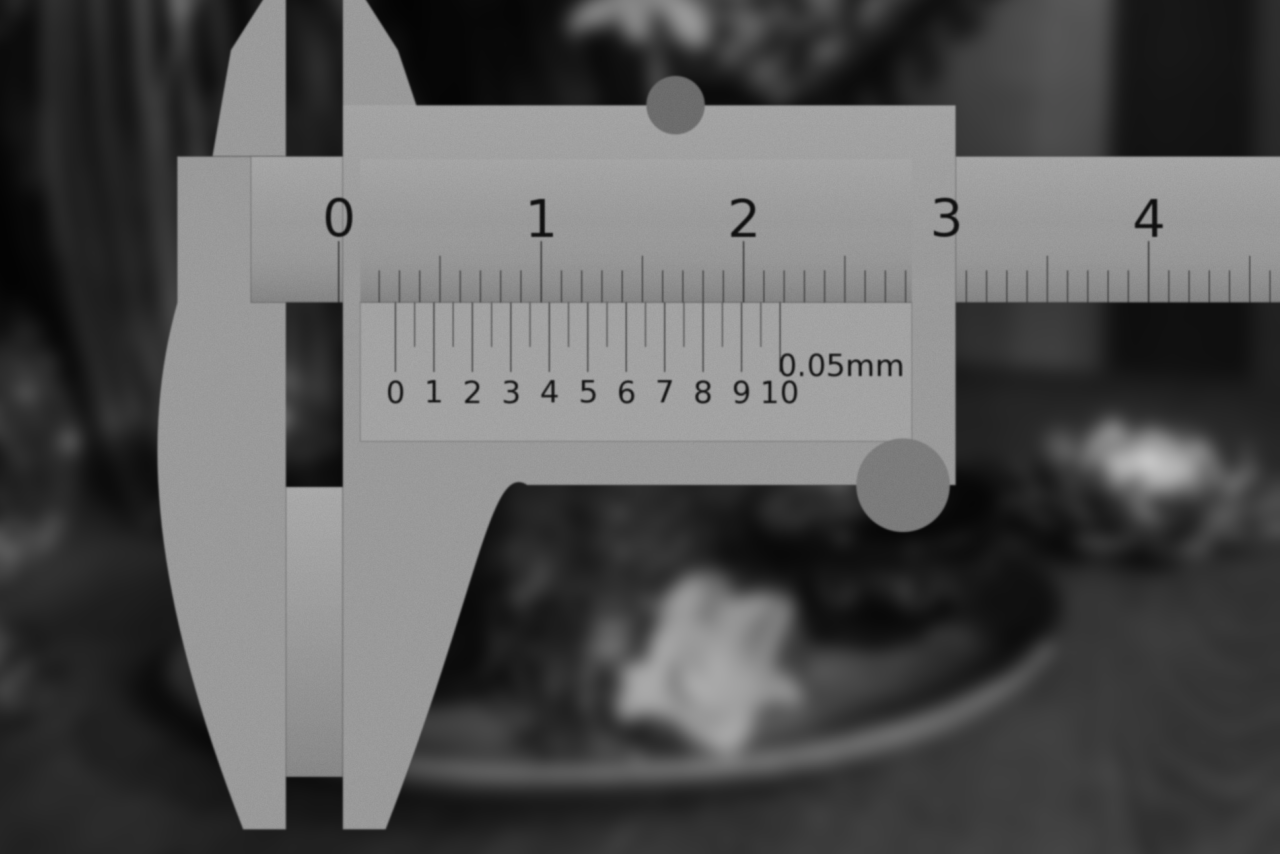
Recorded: 2.8,mm
